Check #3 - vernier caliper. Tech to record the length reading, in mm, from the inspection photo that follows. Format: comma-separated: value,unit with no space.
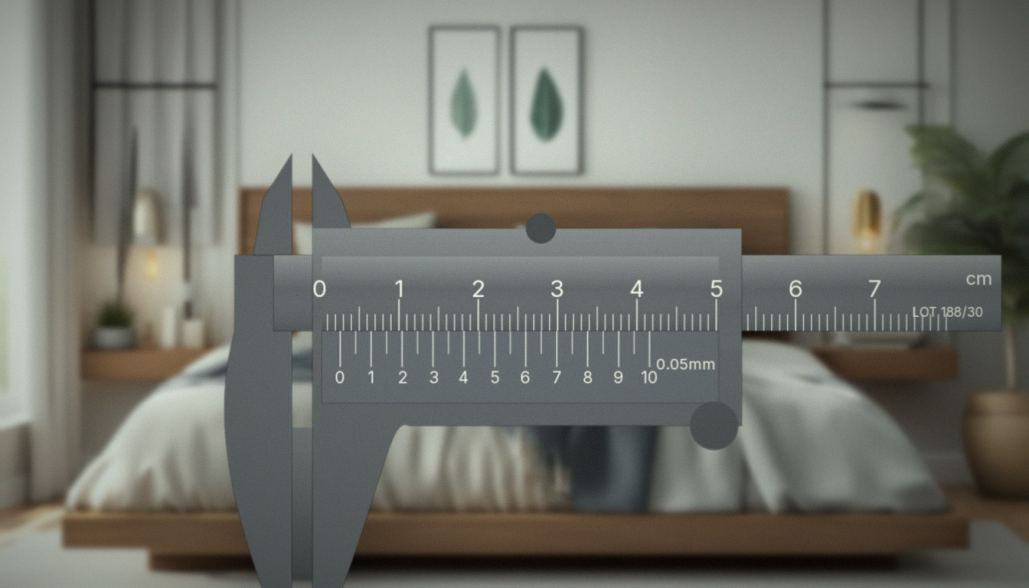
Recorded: 2.6,mm
